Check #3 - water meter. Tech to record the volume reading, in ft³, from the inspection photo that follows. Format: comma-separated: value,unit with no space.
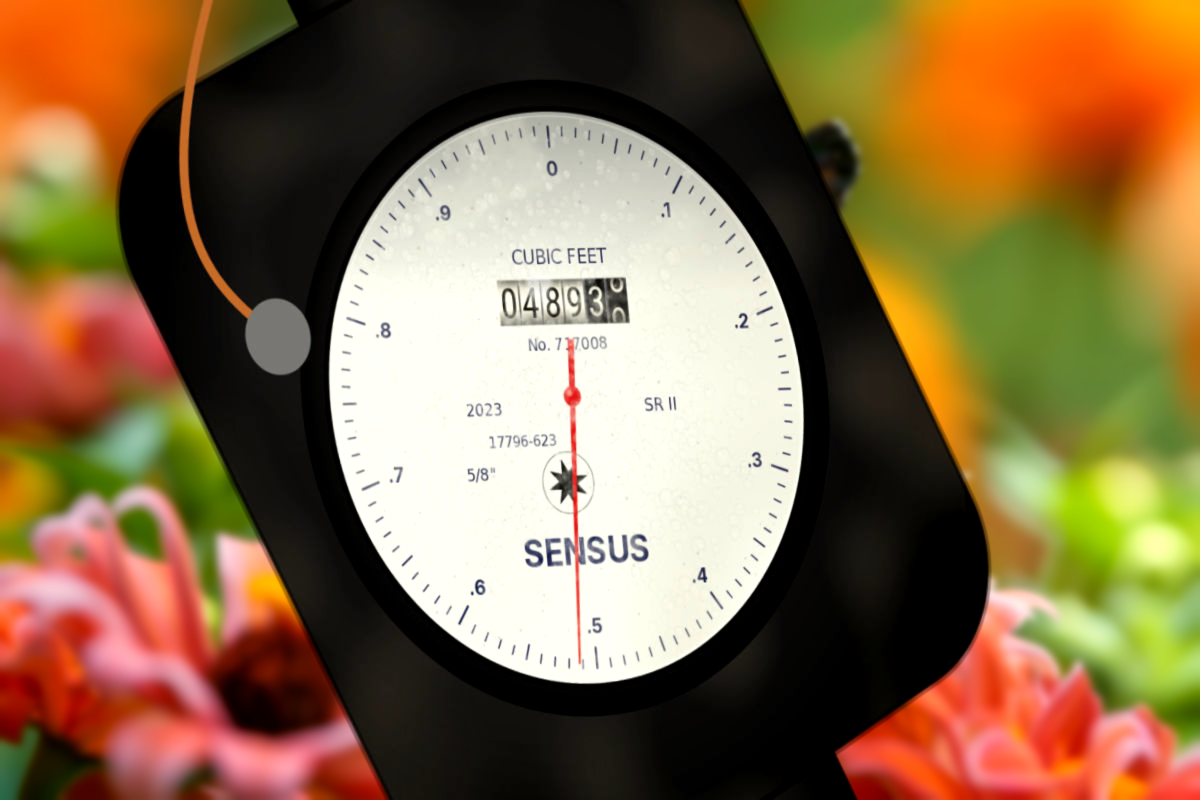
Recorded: 48938.51,ft³
